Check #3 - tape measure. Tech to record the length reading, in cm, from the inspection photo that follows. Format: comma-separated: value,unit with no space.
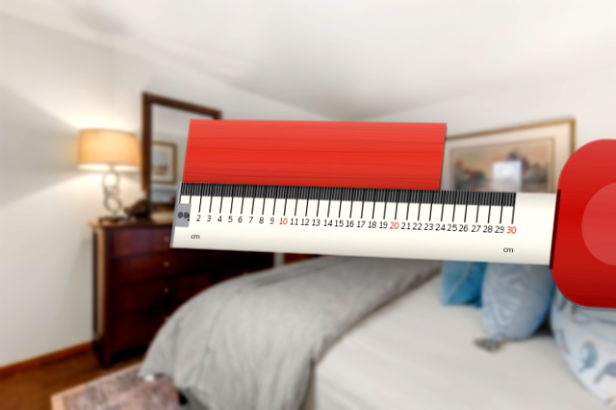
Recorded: 23.5,cm
